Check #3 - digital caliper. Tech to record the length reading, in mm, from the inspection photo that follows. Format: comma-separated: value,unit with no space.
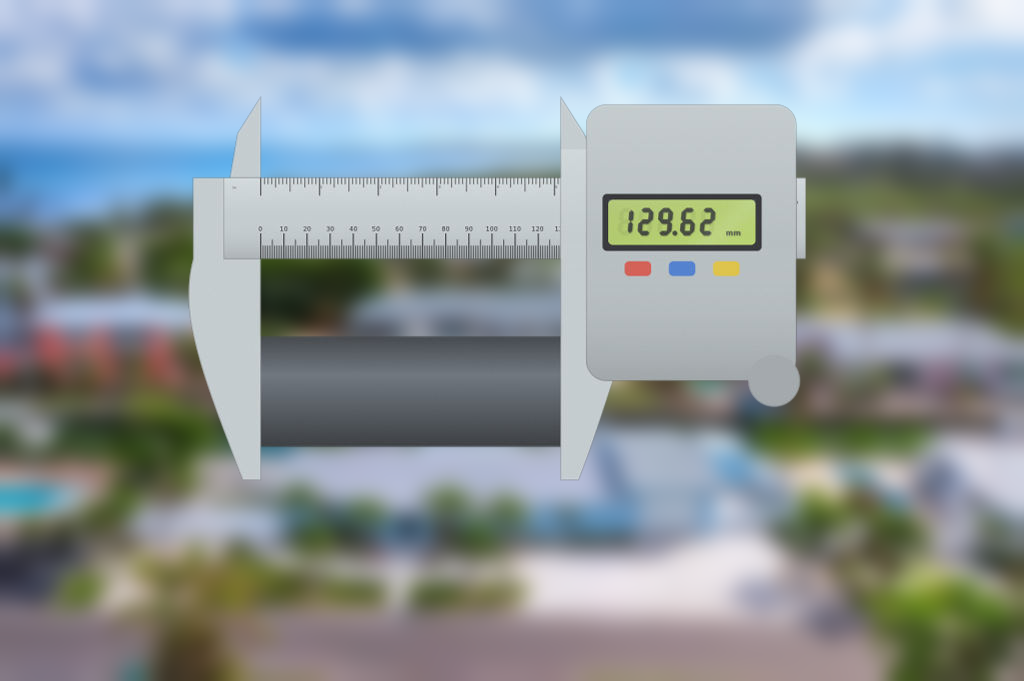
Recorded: 129.62,mm
